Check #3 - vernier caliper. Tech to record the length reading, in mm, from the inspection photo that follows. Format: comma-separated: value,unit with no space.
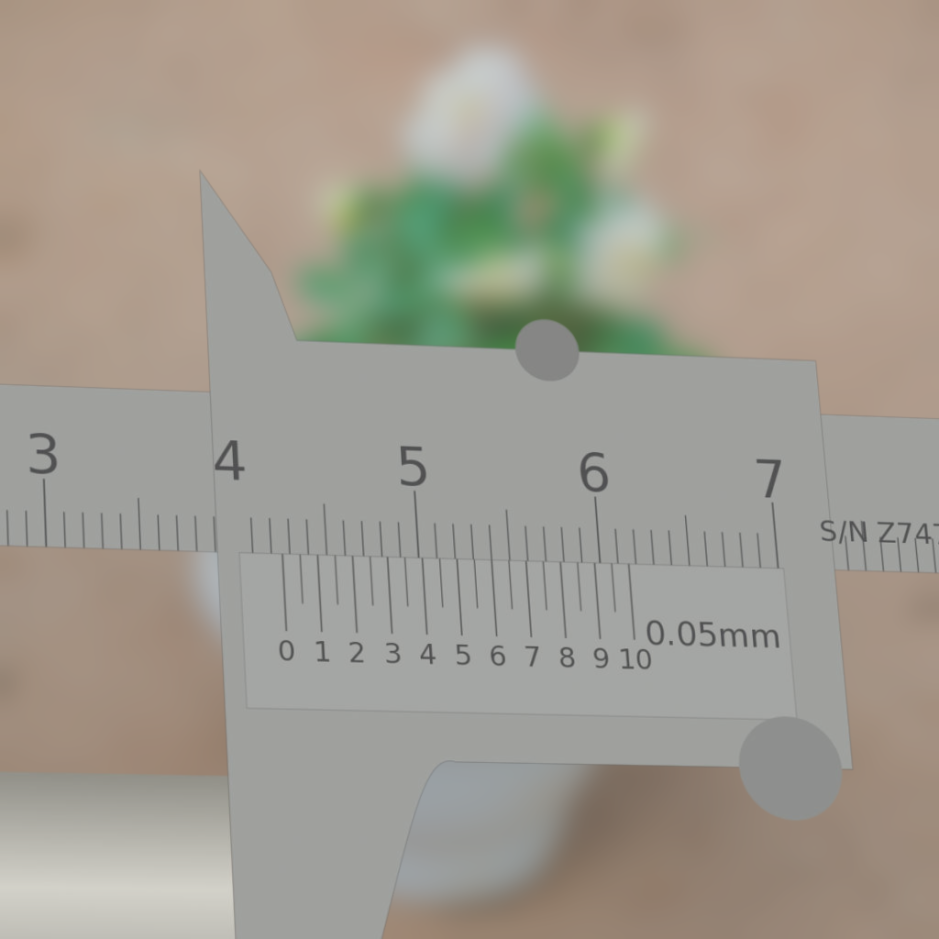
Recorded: 42.6,mm
